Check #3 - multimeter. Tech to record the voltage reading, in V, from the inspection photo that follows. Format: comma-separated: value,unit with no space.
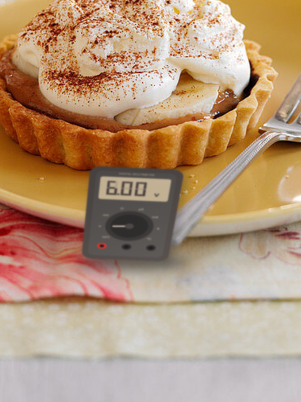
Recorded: 6.00,V
